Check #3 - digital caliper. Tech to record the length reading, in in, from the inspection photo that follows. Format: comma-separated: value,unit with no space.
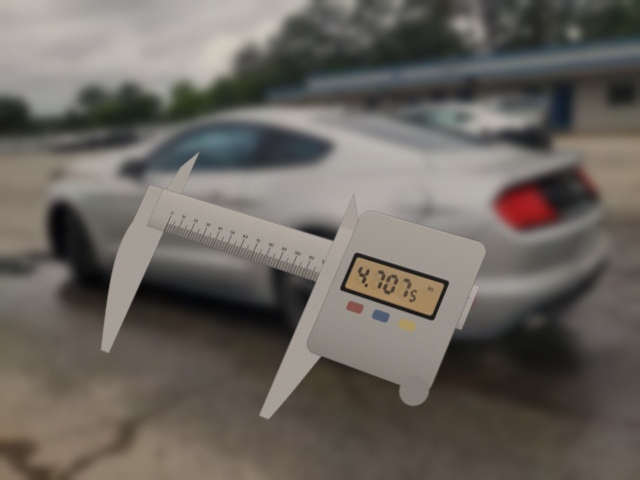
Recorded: 4.7075,in
